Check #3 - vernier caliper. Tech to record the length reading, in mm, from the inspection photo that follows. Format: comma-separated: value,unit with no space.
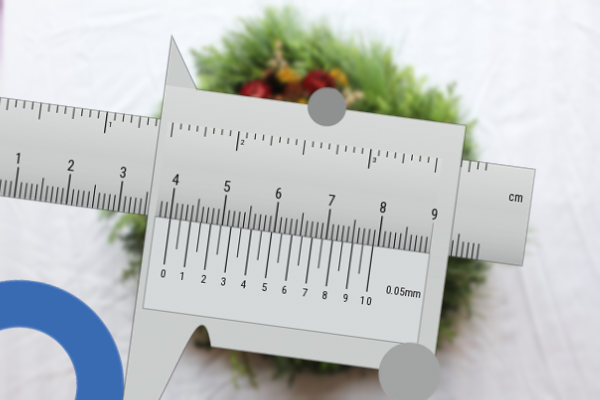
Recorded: 40.0,mm
